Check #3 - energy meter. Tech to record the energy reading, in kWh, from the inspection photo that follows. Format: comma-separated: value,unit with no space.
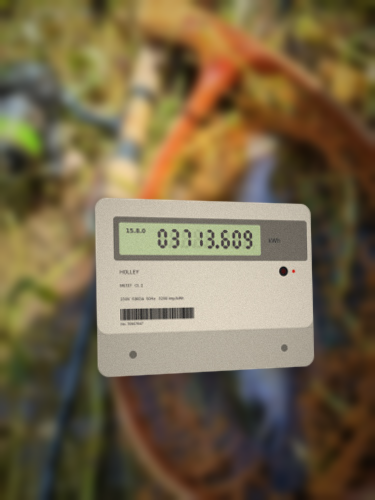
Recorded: 3713.609,kWh
